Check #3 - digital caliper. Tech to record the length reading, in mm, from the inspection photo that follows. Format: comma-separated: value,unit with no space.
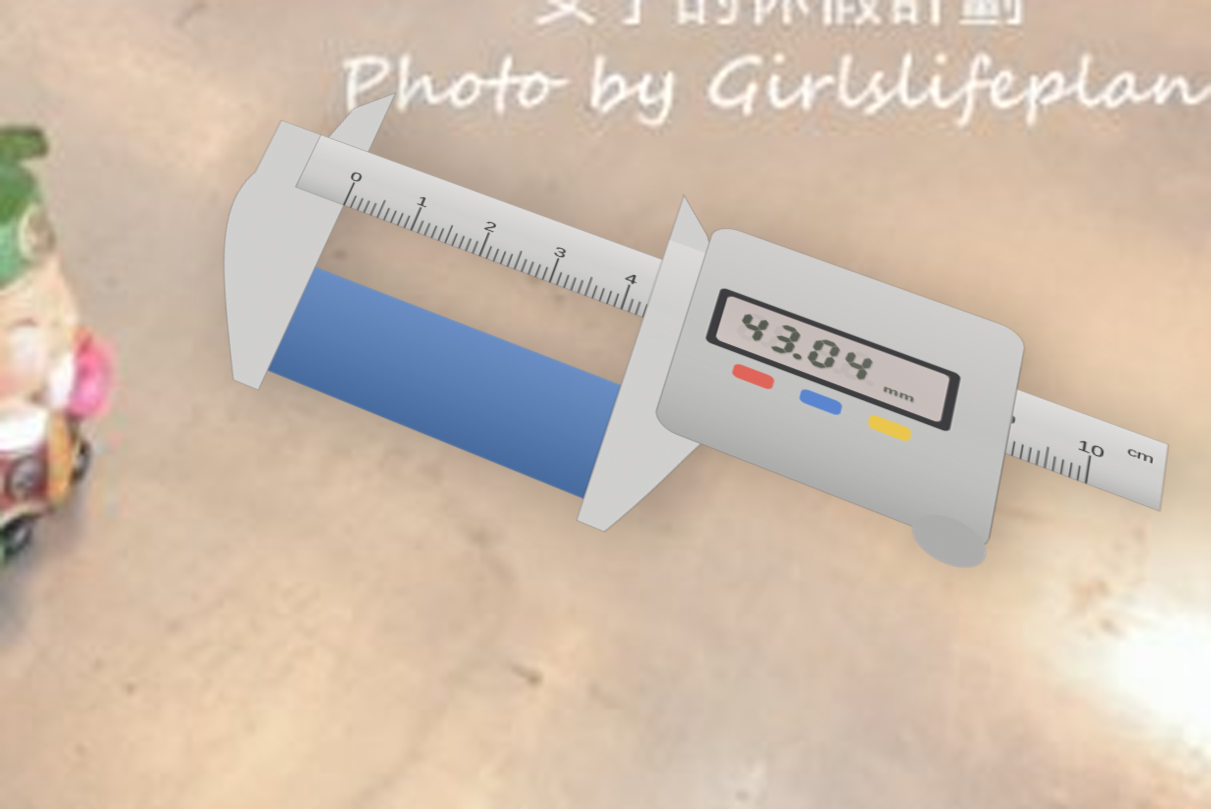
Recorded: 43.04,mm
